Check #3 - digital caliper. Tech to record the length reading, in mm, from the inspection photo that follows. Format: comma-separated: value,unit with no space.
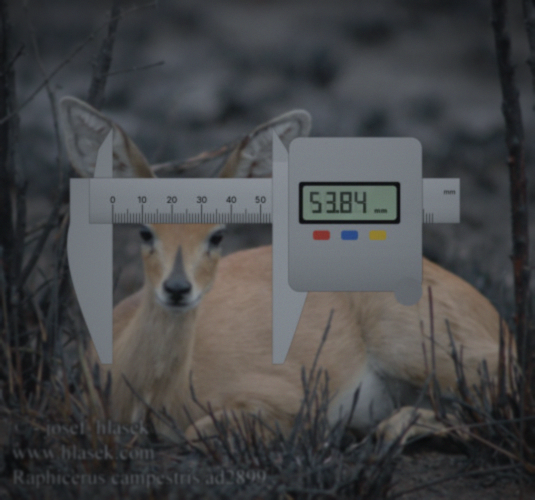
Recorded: 53.84,mm
